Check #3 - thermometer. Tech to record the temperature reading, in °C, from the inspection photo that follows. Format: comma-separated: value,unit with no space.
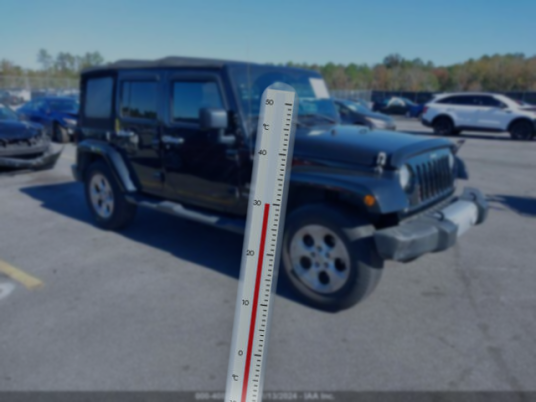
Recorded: 30,°C
